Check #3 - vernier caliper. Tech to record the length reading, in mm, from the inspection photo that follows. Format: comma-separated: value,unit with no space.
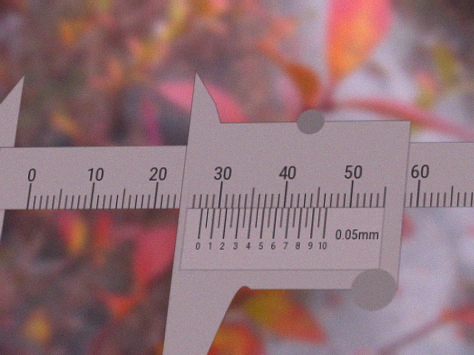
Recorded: 27.4,mm
